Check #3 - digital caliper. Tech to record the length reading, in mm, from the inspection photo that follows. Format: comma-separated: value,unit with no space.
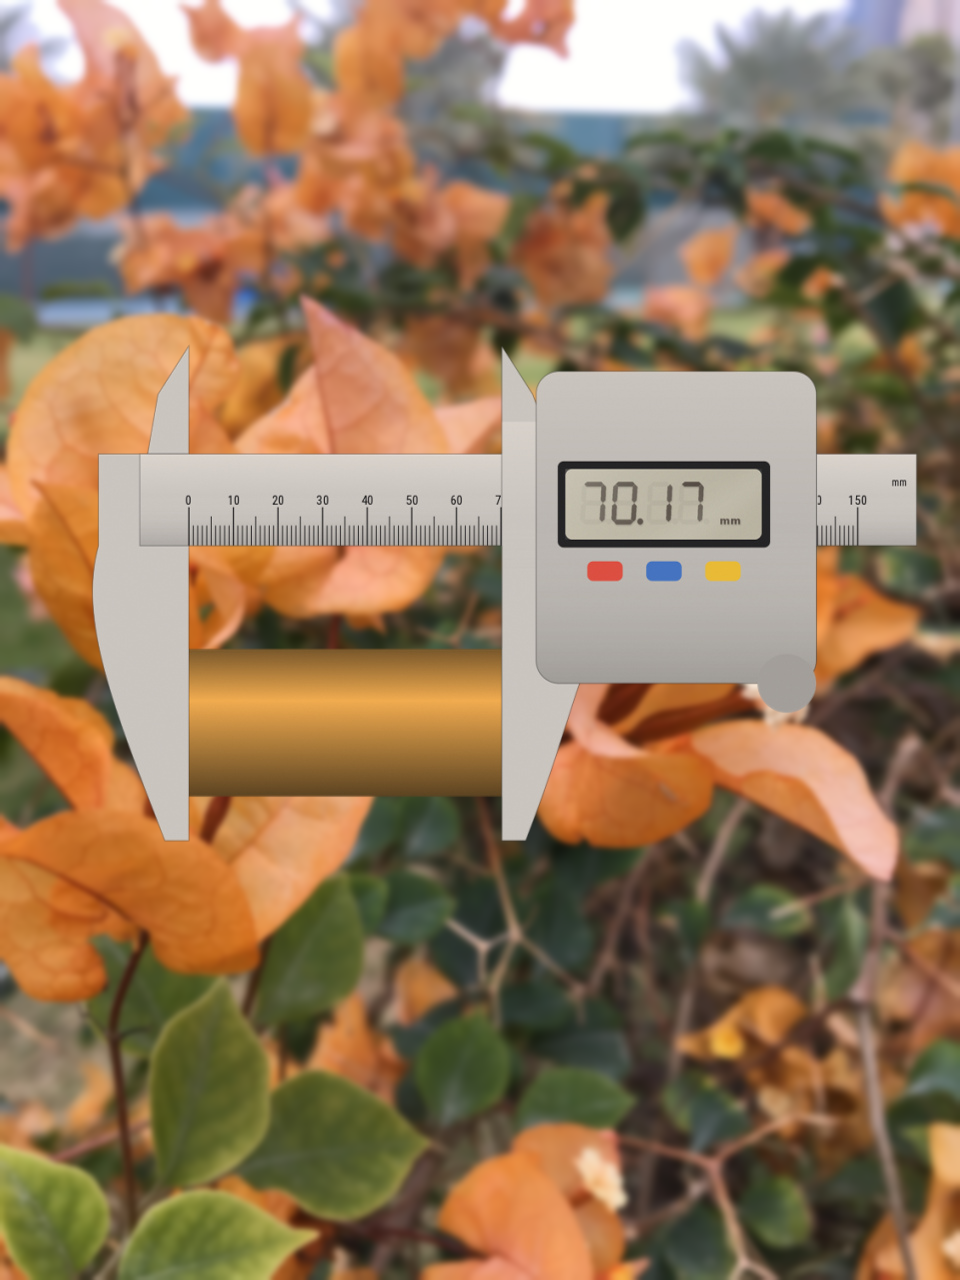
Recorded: 70.17,mm
